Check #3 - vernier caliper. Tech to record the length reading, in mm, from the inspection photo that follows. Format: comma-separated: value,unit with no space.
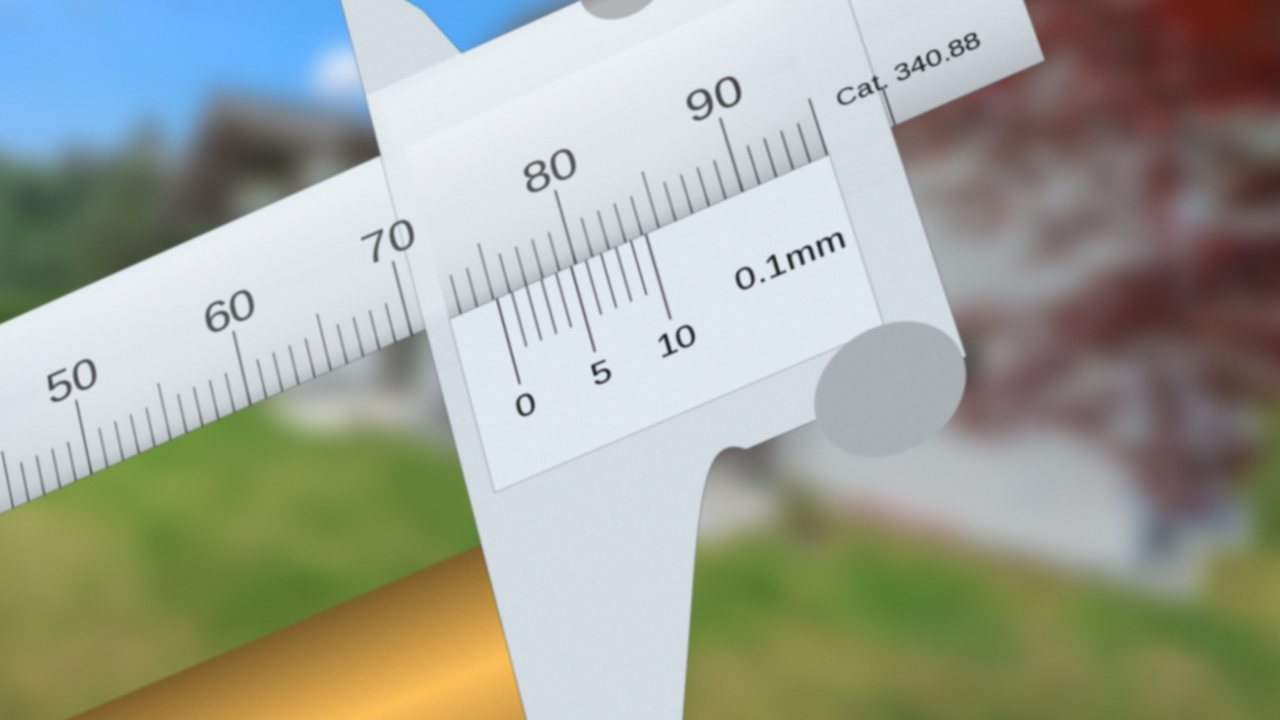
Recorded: 75.2,mm
